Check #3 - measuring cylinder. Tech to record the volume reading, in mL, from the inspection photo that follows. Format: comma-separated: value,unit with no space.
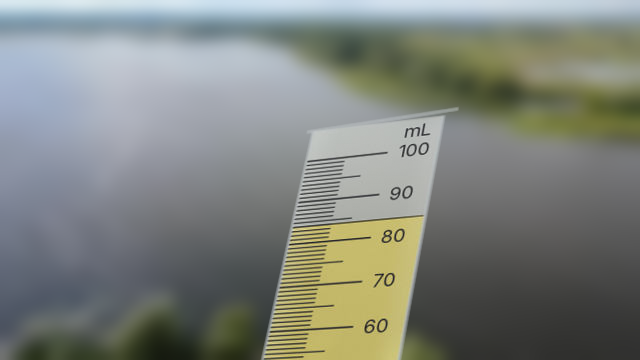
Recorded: 84,mL
